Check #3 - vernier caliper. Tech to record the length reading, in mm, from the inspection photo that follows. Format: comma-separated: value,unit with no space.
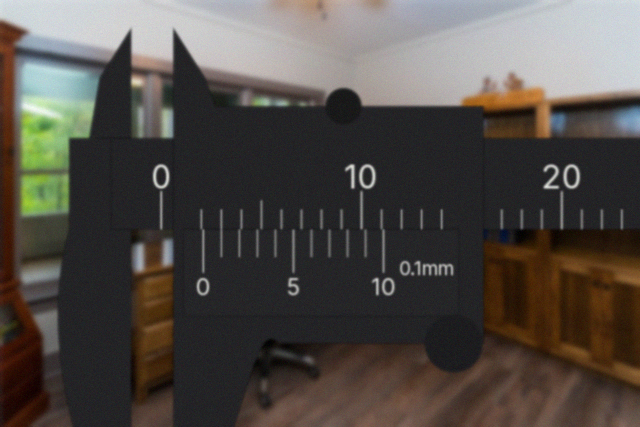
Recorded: 2.1,mm
